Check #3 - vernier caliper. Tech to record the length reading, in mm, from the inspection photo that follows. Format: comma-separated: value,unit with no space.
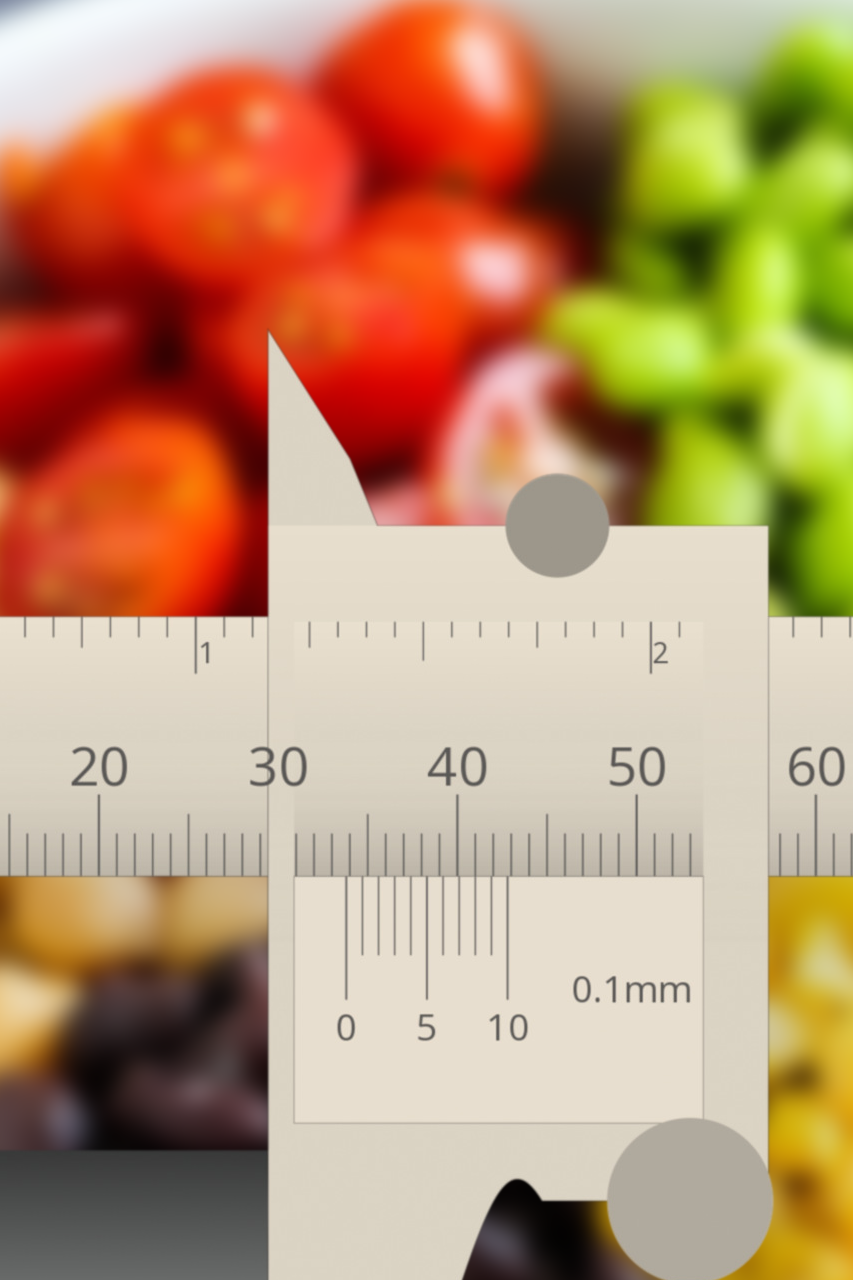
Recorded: 33.8,mm
